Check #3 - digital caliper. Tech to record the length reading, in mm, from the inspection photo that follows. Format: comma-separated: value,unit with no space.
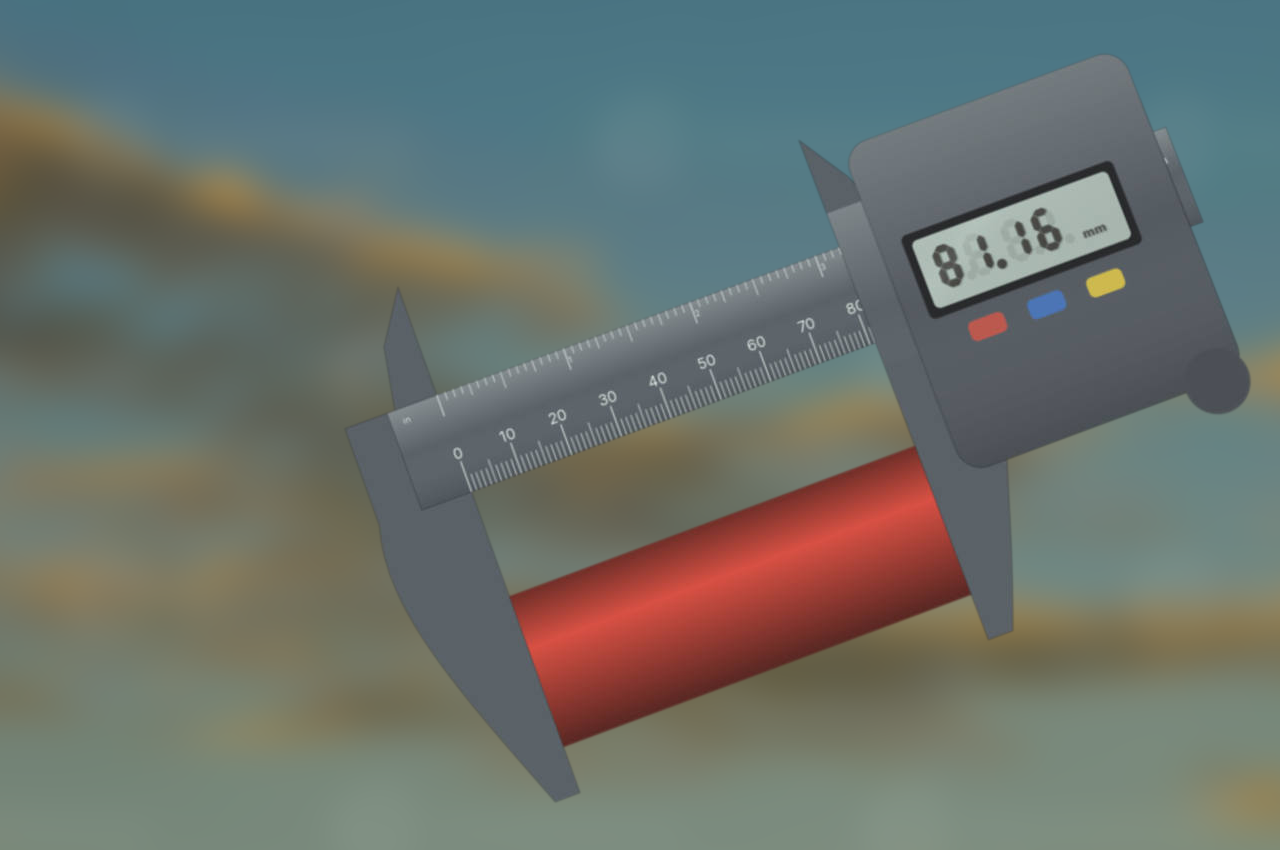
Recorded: 81.16,mm
